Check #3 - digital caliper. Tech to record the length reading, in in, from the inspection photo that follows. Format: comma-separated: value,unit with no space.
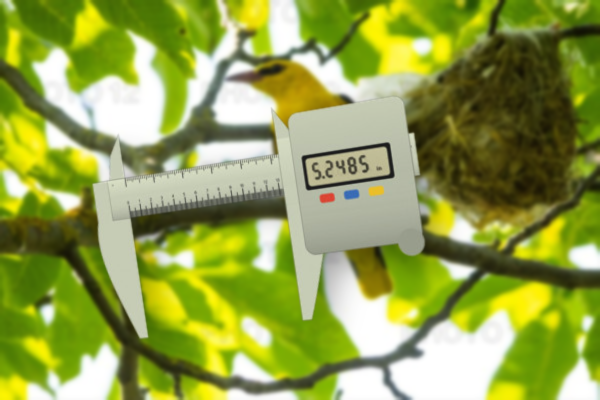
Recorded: 5.2485,in
